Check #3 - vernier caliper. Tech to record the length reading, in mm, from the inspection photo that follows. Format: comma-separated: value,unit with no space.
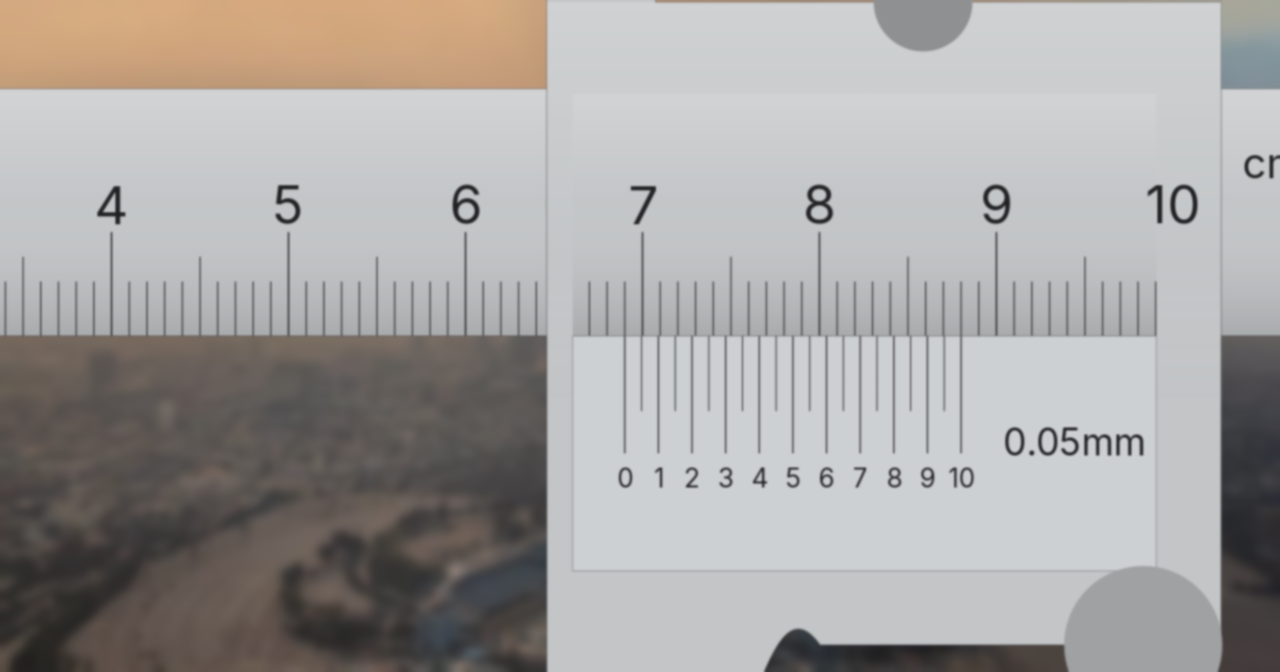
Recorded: 69.0,mm
